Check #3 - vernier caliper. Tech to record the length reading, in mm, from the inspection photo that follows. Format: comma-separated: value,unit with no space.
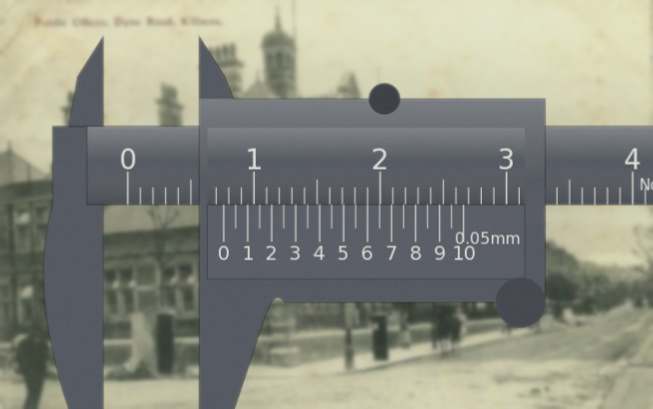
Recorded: 7.6,mm
